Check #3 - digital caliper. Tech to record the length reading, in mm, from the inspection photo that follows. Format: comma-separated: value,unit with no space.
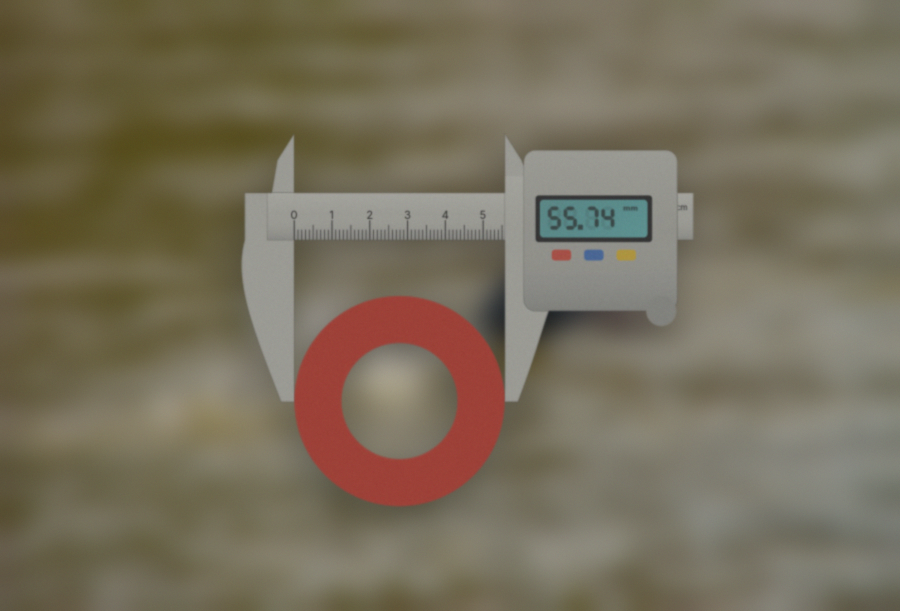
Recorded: 55.74,mm
